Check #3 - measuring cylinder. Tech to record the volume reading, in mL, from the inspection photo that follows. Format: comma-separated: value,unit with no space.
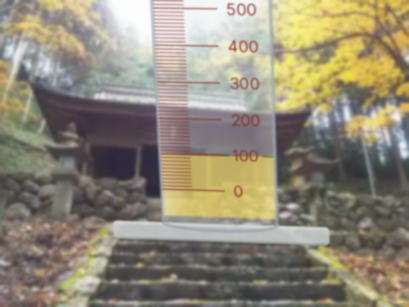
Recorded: 100,mL
